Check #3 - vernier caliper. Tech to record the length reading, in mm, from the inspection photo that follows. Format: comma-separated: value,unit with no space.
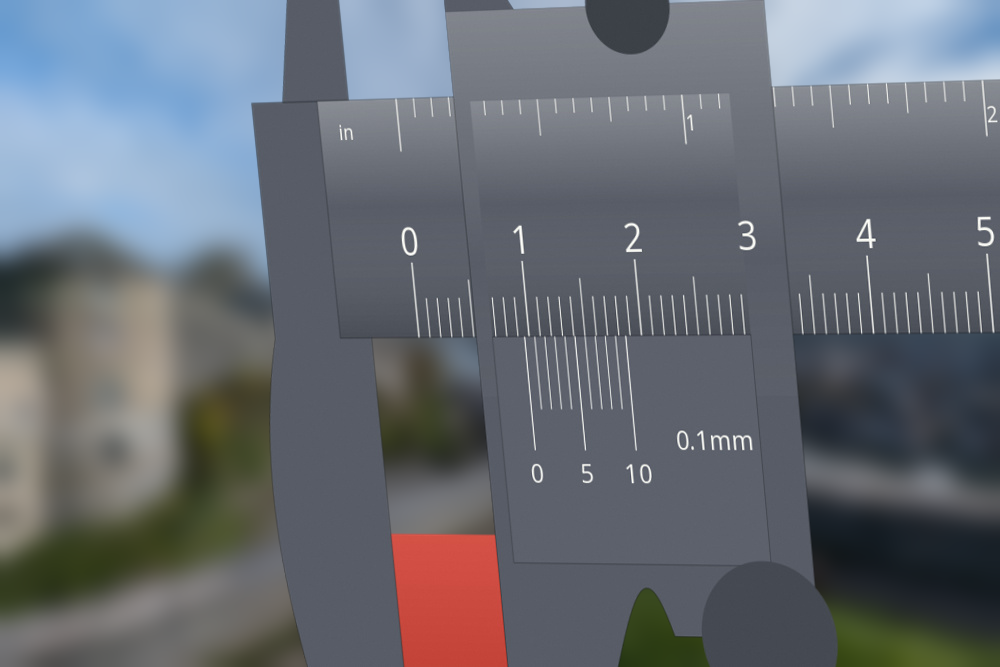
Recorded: 9.6,mm
